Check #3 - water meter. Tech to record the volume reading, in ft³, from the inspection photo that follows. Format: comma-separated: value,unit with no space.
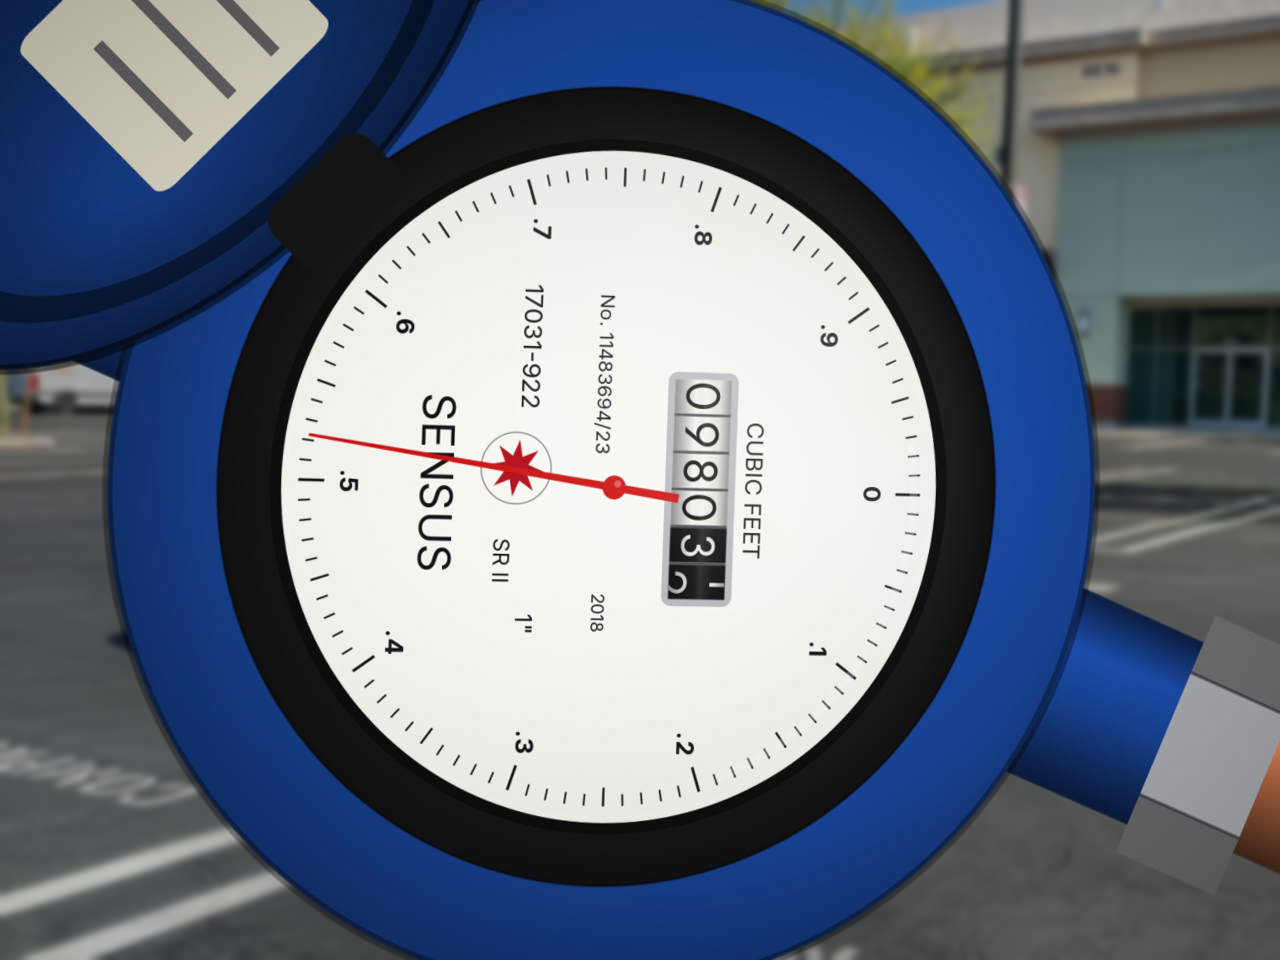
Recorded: 98031.52,ft³
